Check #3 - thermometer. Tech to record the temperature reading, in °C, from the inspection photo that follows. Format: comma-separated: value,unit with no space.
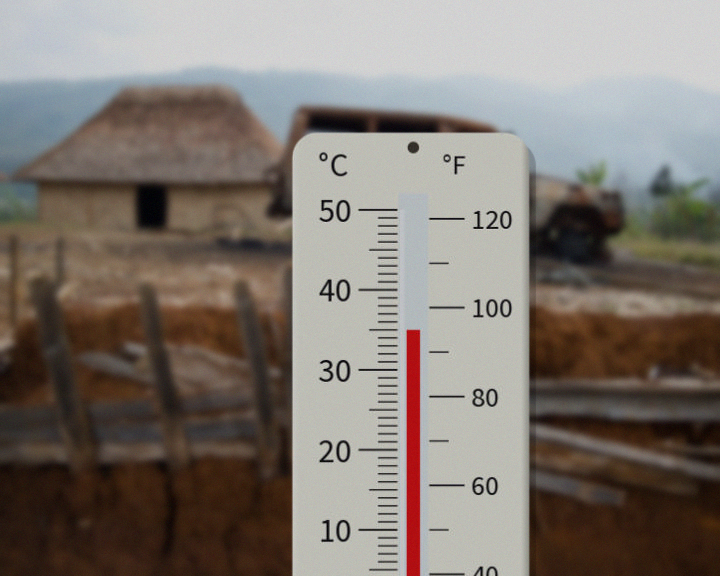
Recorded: 35,°C
